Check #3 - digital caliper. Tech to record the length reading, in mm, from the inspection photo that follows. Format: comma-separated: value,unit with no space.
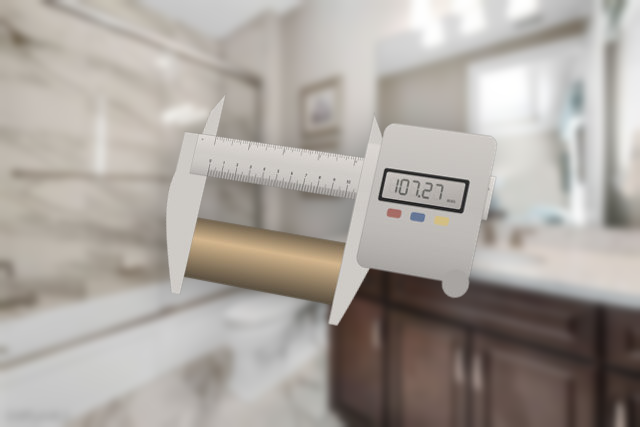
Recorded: 107.27,mm
